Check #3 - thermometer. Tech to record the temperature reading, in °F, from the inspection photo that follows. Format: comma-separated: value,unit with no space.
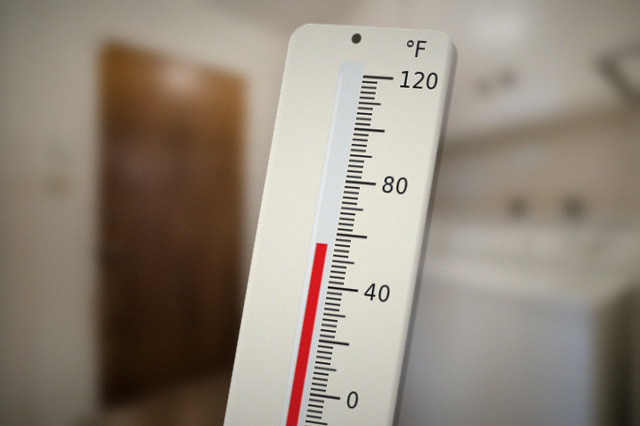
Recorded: 56,°F
